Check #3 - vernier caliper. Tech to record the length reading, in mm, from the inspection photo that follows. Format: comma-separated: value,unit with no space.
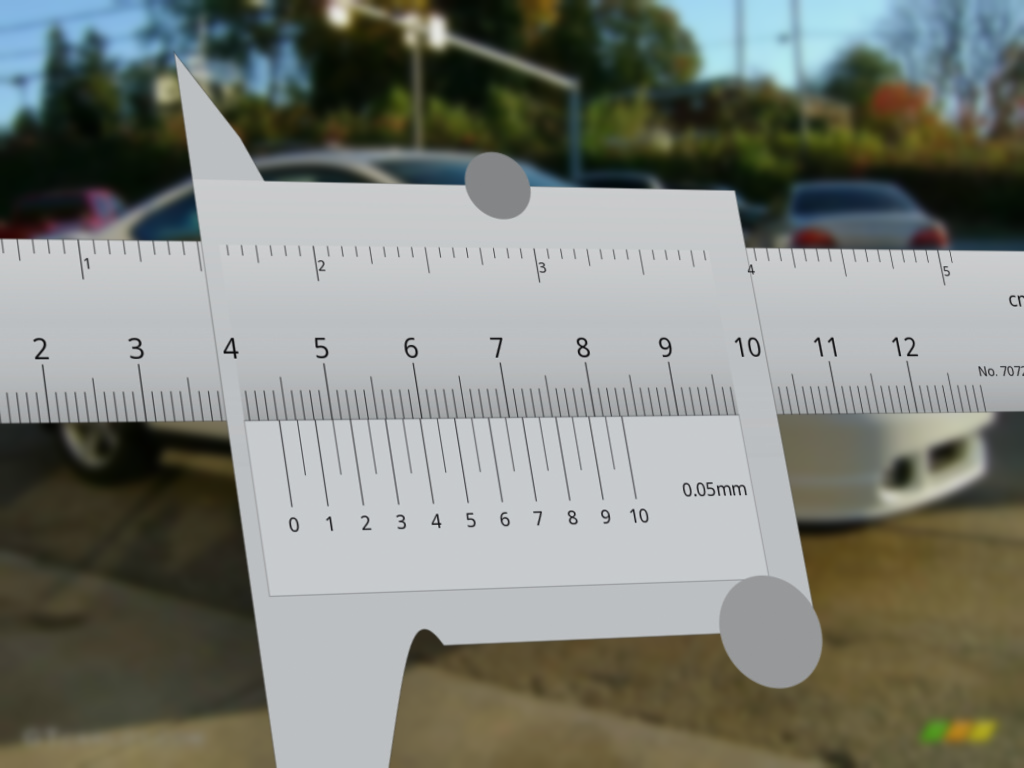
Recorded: 44.2,mm
